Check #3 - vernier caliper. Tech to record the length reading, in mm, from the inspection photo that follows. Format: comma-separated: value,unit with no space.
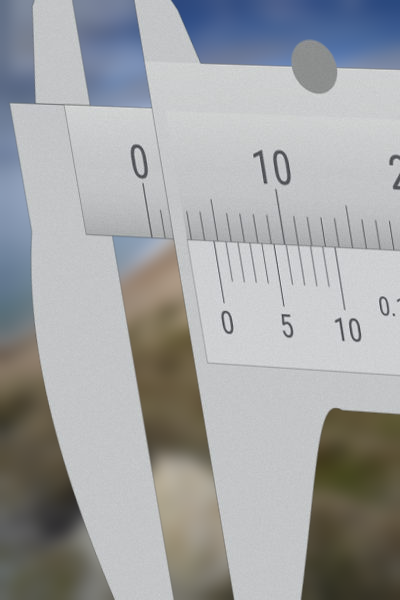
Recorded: 4.7,mm
